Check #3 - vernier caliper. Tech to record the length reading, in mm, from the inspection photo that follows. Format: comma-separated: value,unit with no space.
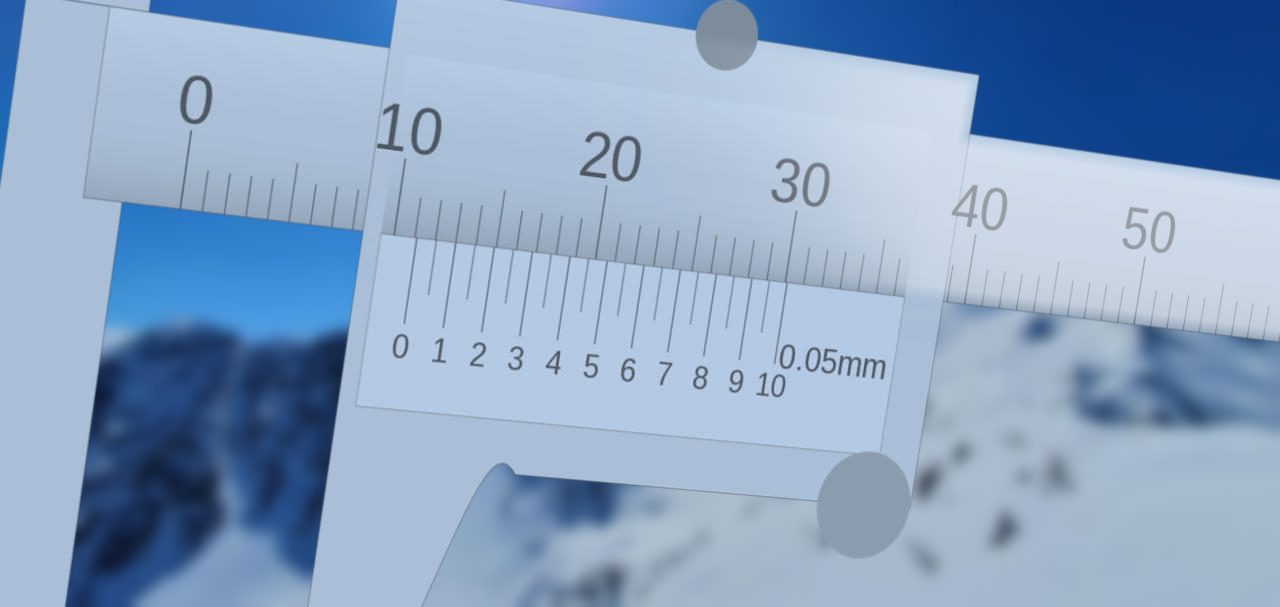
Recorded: 11.1,mm
